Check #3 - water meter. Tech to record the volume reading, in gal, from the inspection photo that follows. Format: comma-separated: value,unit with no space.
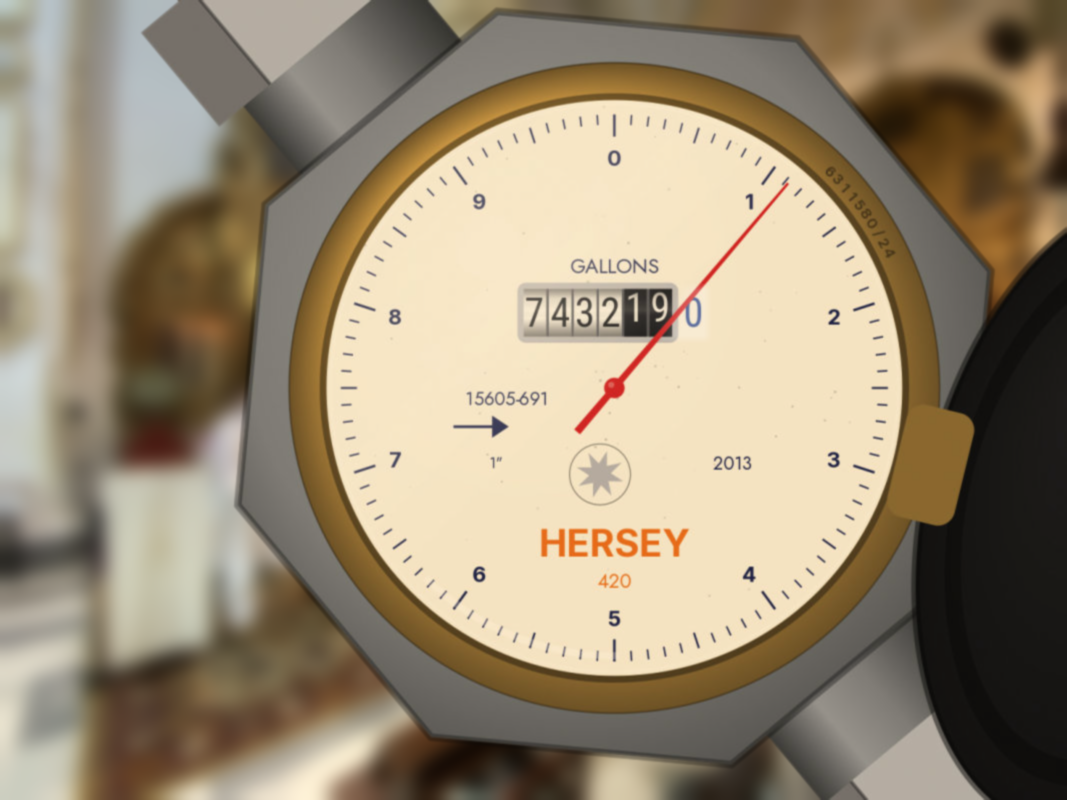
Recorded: 7432191.1,gal
